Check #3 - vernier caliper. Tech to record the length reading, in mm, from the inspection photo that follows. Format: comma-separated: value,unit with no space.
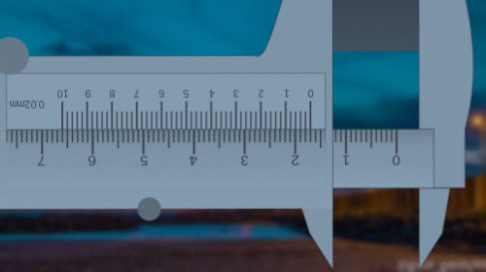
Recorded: 17.0,mm
